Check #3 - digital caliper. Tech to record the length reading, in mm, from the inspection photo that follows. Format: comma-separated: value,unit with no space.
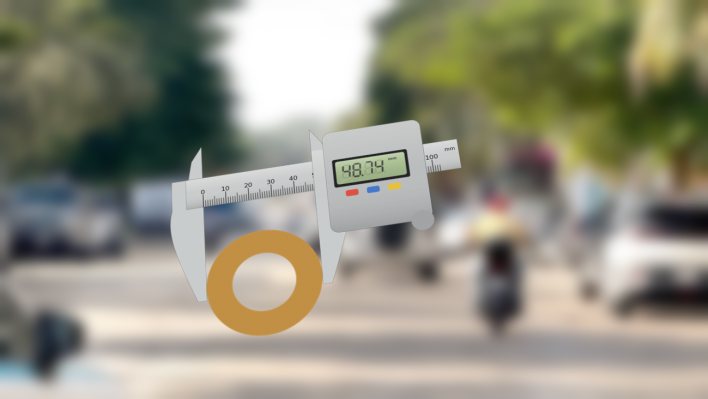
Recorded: 48.74,mm
